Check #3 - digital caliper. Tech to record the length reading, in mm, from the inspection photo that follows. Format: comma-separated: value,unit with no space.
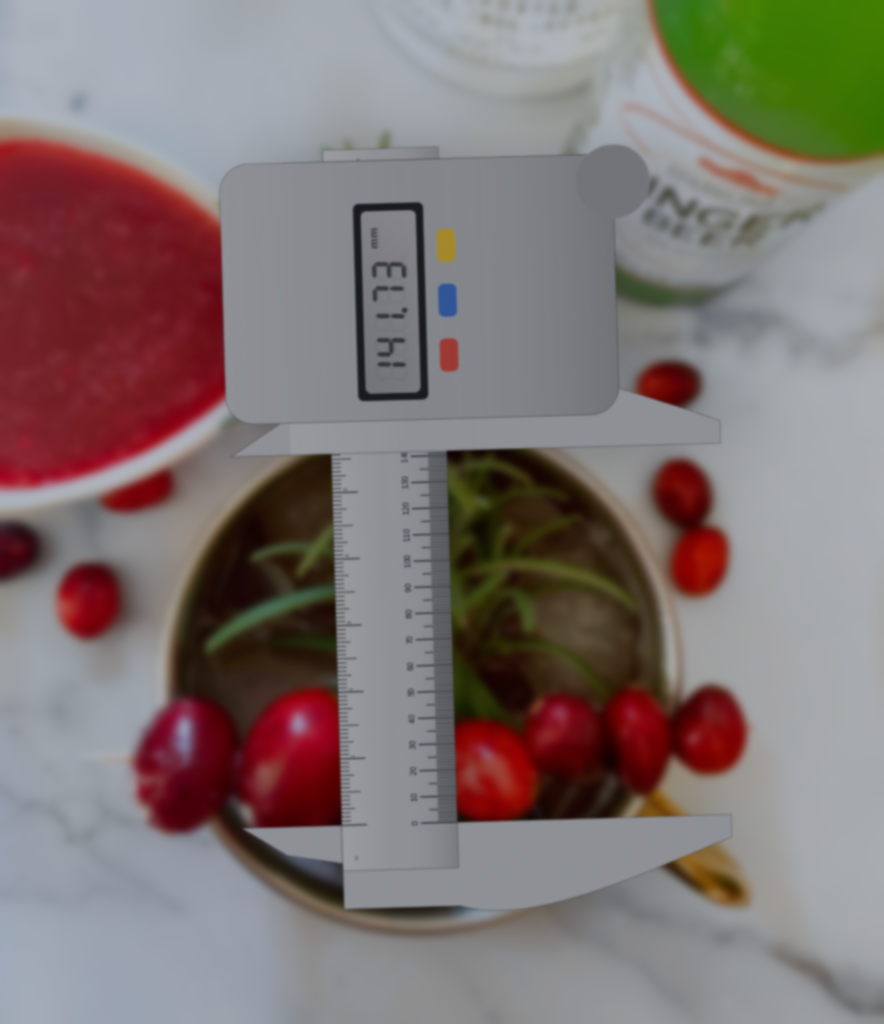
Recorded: 141.73,mm
